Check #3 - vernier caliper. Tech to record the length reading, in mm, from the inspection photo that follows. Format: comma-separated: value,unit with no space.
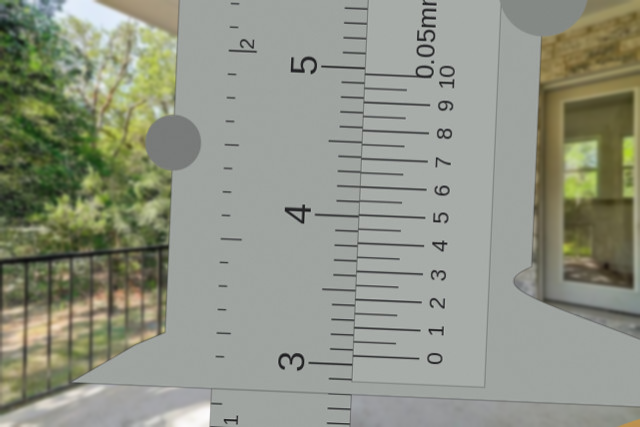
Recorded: 30.6,mm
